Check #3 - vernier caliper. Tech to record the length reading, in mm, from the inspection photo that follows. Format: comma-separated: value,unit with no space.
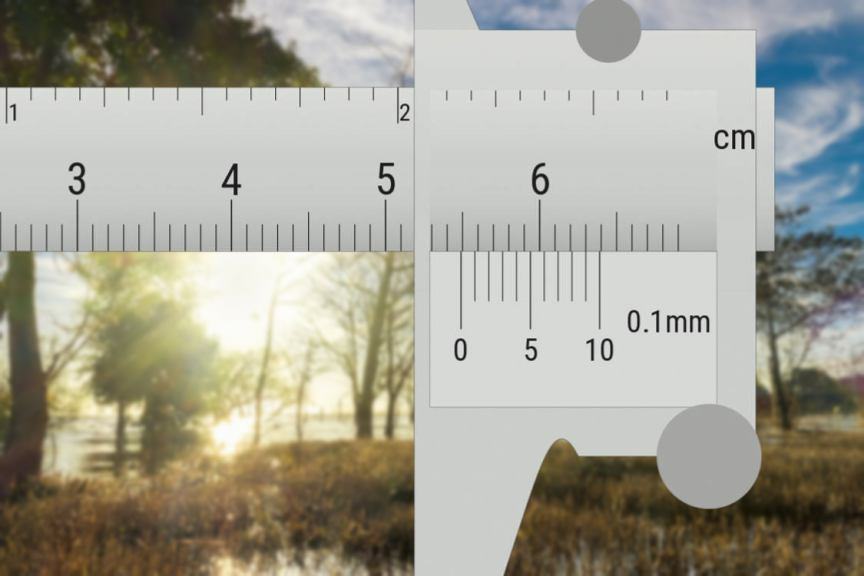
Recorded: 54.9,mm
